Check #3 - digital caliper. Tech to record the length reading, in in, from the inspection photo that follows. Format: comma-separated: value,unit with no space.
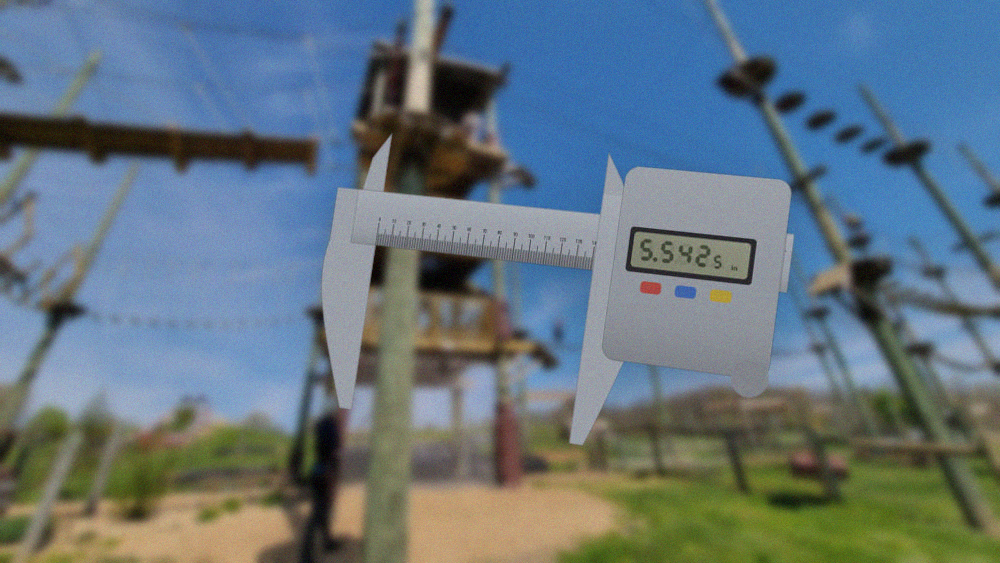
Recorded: 5.5425,in
